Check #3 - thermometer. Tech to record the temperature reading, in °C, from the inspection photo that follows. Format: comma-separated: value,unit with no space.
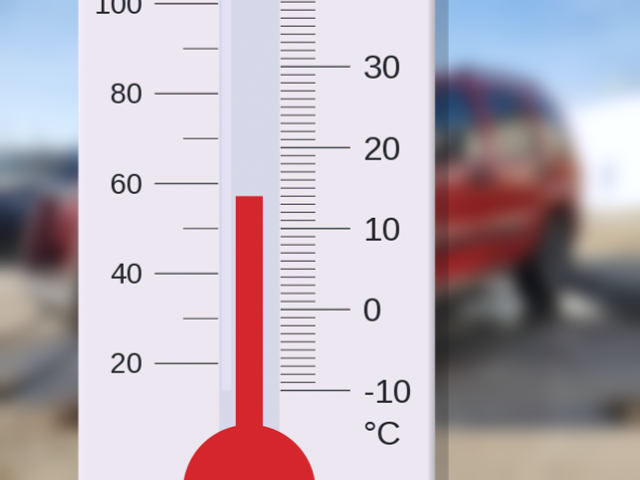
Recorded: 14,°C
